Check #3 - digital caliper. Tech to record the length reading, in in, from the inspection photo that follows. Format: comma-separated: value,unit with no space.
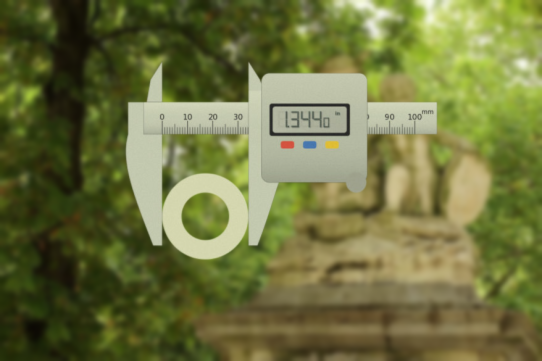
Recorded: 1.3440,in
